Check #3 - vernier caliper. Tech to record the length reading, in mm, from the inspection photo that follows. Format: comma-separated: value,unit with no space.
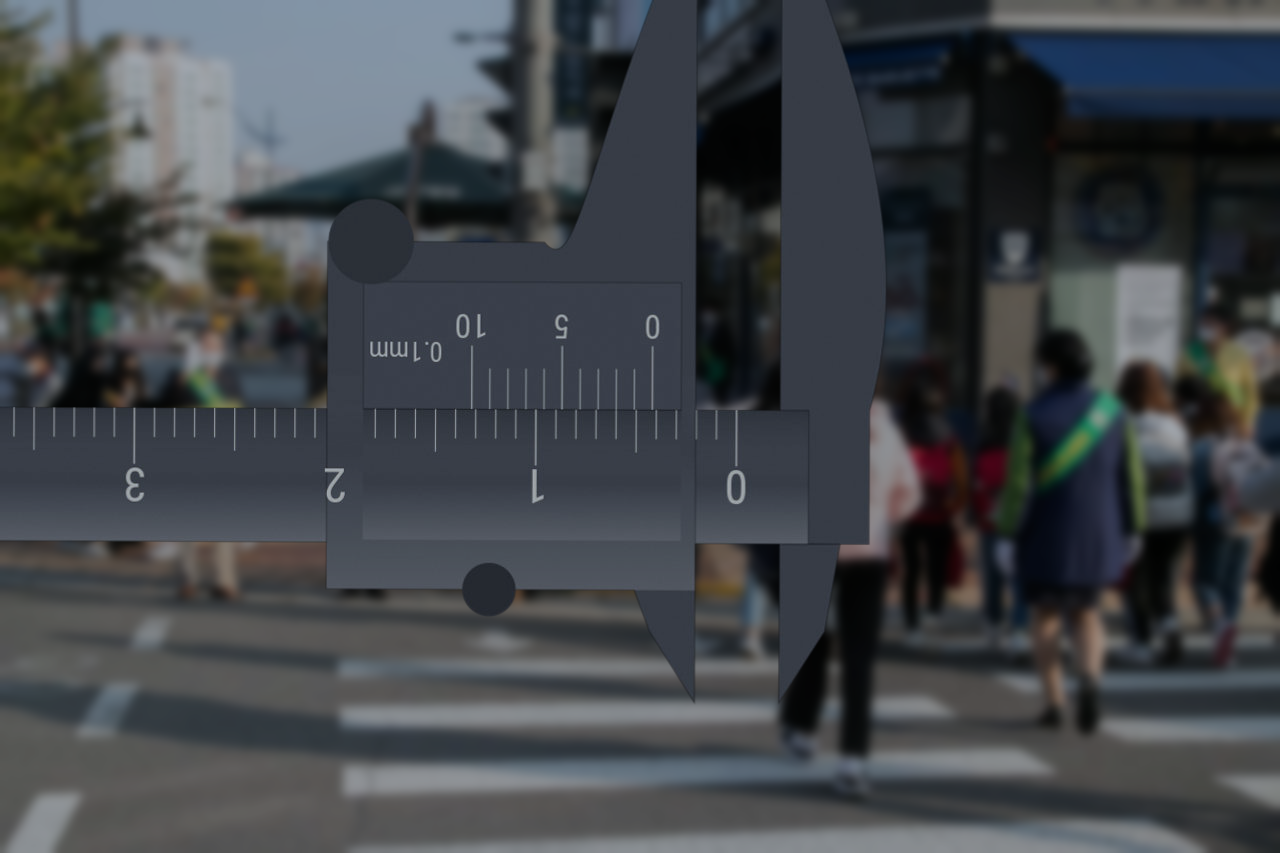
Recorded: 4.2,mm
